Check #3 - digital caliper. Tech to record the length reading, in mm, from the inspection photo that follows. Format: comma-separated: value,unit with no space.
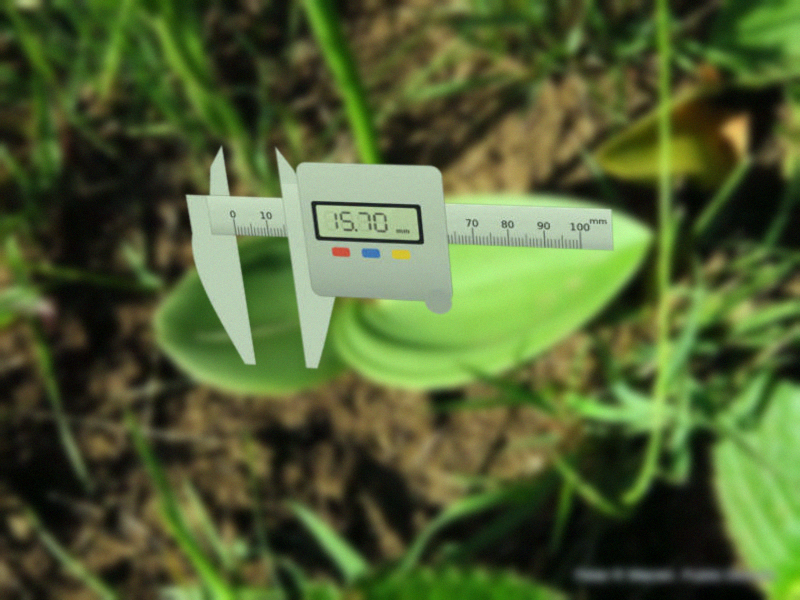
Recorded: 15.70,mm
